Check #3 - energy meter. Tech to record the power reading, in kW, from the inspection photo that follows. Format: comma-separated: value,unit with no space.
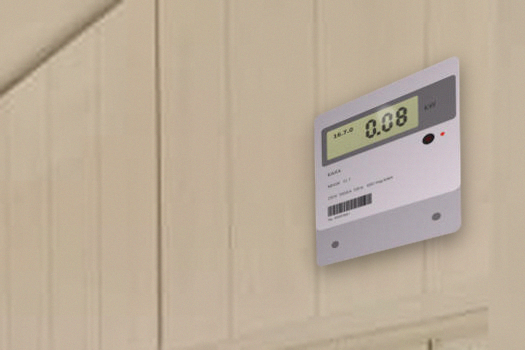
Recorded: 0.08,kW
